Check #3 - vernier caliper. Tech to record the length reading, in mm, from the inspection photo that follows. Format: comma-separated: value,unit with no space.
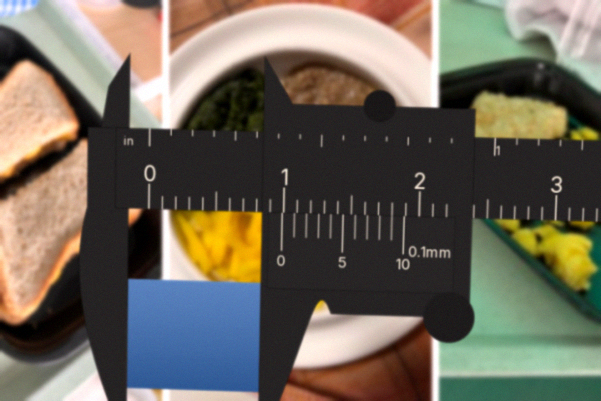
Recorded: 9.9,mm
